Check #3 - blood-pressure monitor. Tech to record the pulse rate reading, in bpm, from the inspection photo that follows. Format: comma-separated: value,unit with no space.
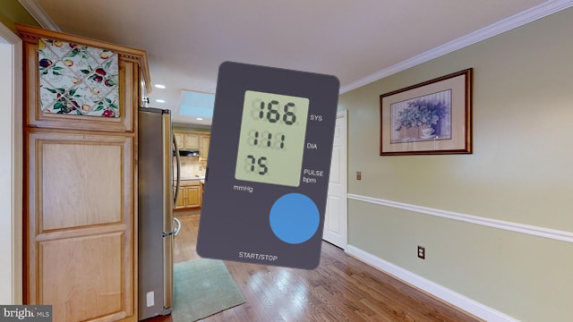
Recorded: 75,bpm
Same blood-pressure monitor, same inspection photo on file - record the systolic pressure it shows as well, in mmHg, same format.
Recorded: 166,mmHg
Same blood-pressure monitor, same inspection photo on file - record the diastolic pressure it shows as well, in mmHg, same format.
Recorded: 111,mmHg
